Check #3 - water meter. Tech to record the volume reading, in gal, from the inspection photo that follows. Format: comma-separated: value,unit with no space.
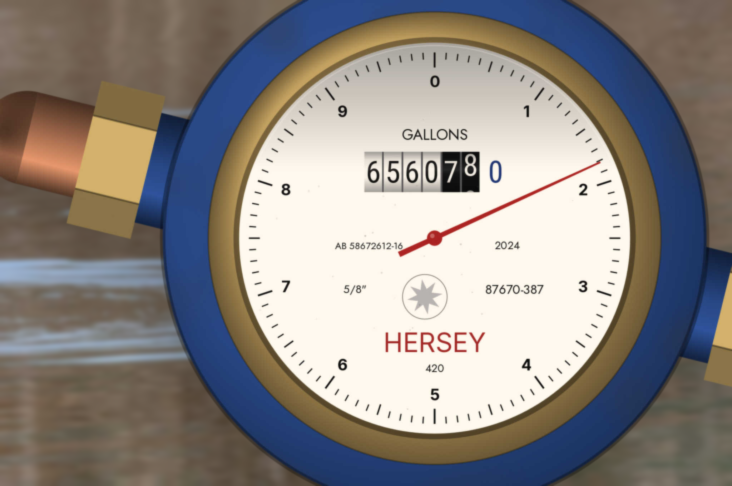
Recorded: 6560781.8,gal
